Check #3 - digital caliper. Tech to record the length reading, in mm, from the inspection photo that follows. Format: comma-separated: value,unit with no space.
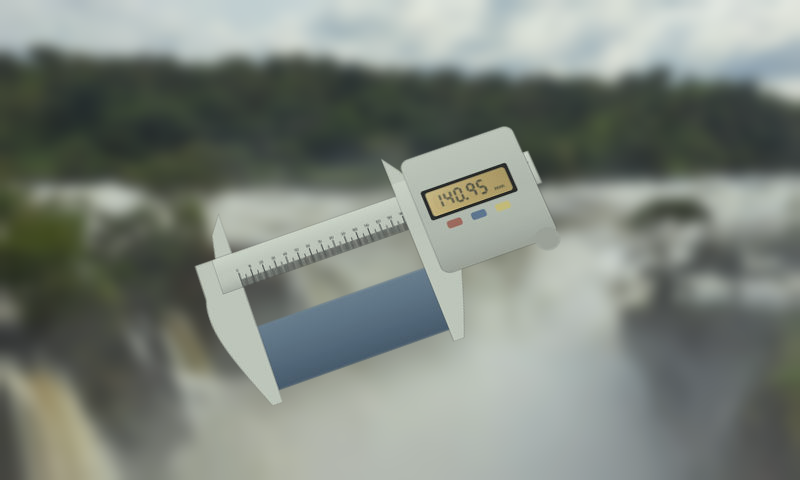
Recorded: 140.95,mm
